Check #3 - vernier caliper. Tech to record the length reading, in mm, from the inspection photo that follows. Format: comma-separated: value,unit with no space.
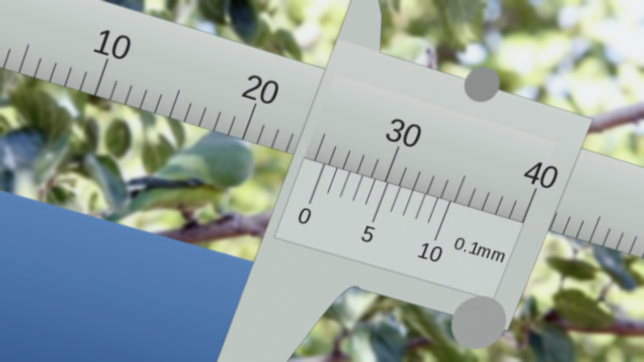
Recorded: 25.7,mm
